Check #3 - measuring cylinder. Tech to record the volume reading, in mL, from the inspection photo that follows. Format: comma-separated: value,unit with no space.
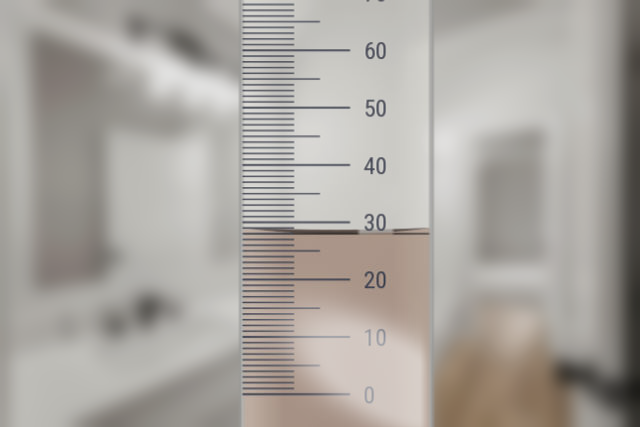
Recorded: 28,mL
